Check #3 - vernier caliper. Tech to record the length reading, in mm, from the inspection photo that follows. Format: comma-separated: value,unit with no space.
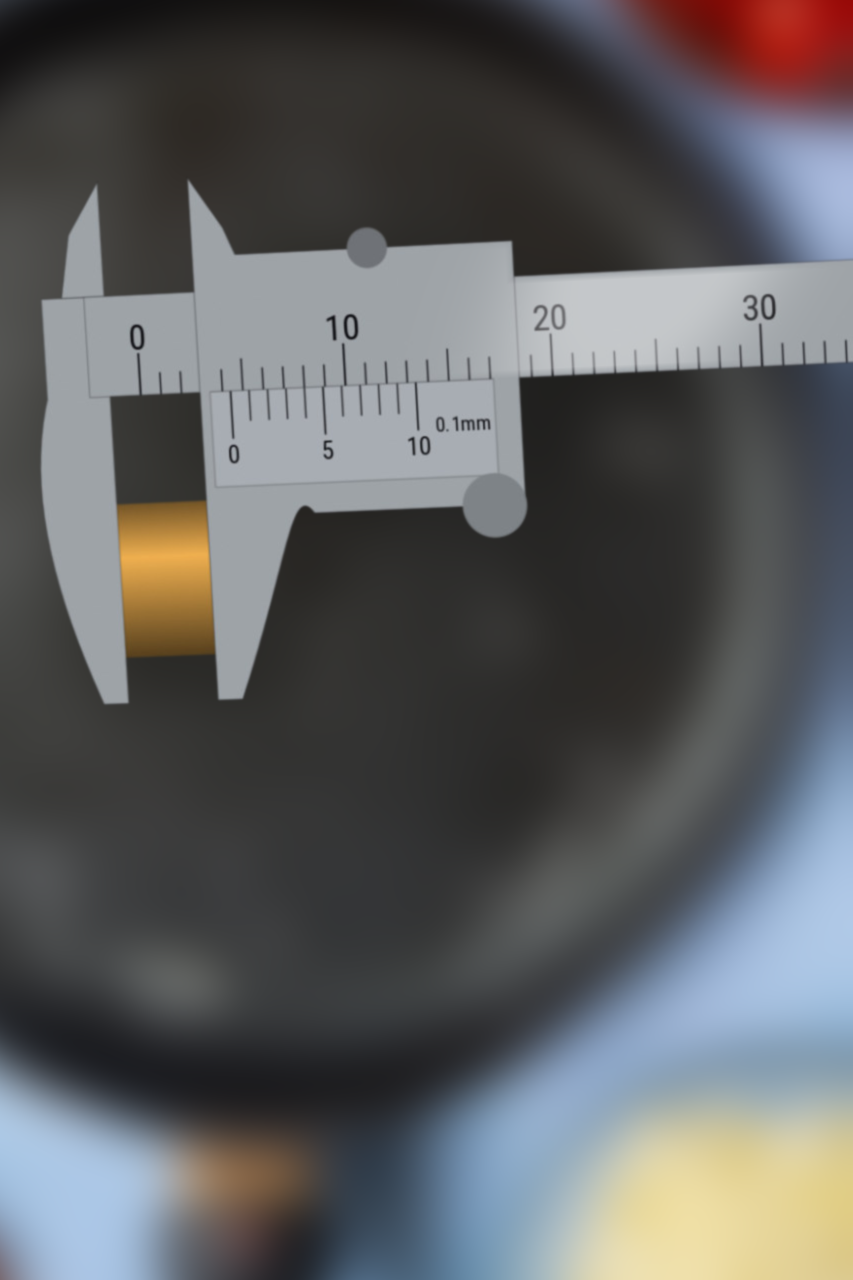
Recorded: 4.4,mm
